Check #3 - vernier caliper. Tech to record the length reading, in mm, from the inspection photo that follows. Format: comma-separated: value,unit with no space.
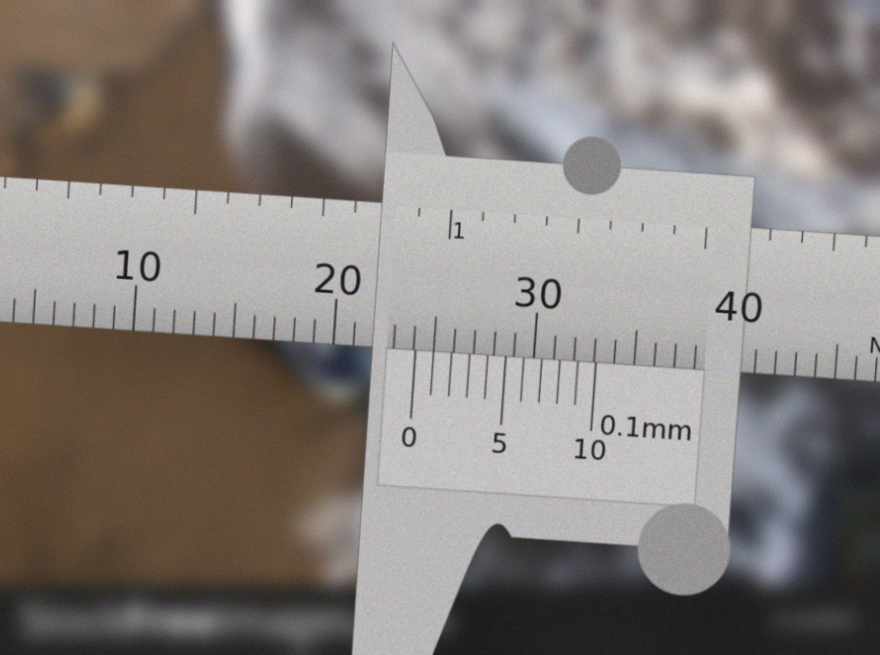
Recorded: 24.1,mm
